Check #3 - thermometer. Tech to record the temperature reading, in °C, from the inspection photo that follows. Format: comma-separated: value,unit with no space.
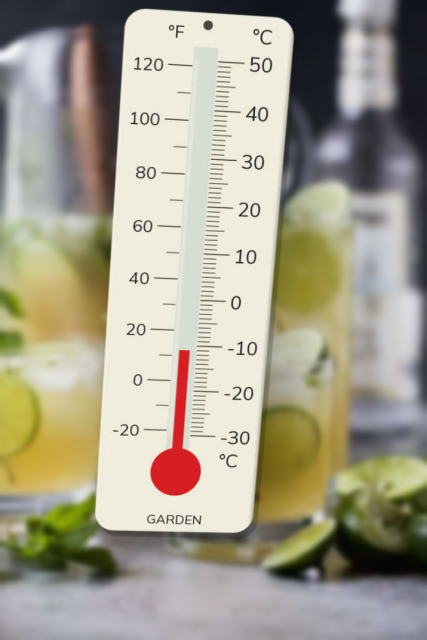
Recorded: -11,°C
